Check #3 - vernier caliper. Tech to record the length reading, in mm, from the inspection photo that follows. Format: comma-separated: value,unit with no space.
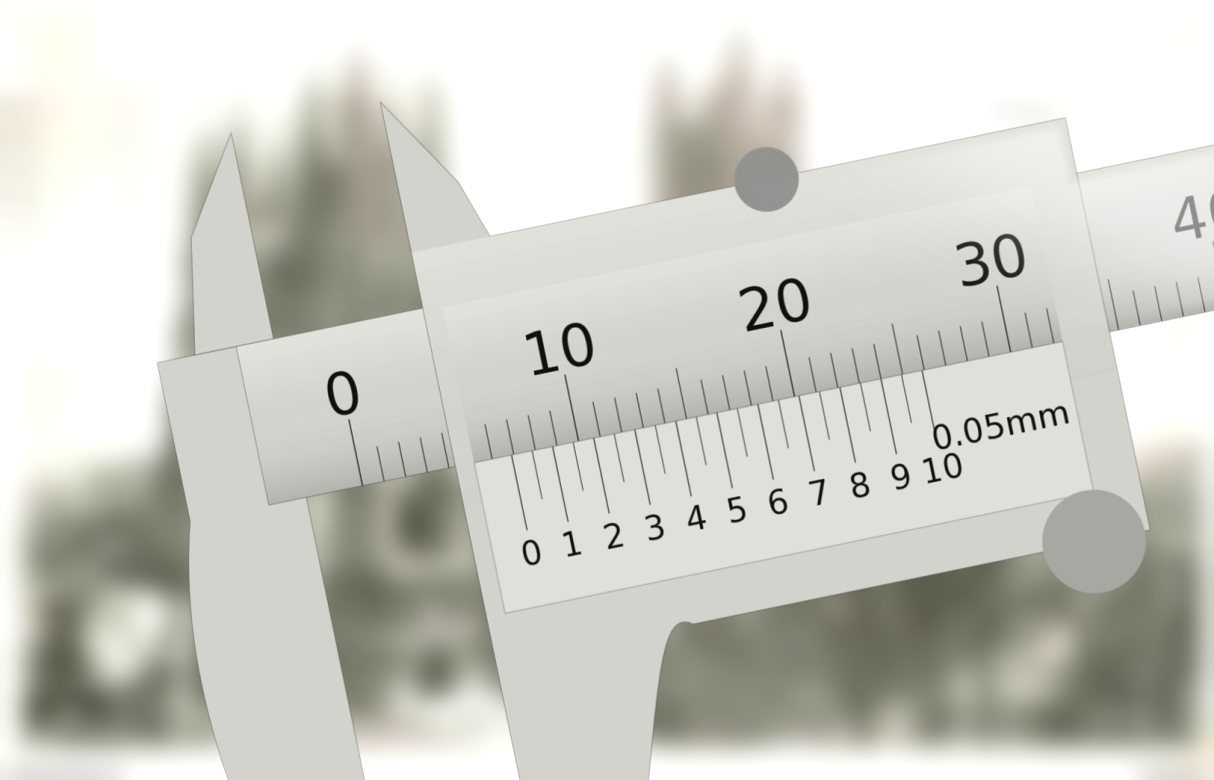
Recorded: 6.90,mm
